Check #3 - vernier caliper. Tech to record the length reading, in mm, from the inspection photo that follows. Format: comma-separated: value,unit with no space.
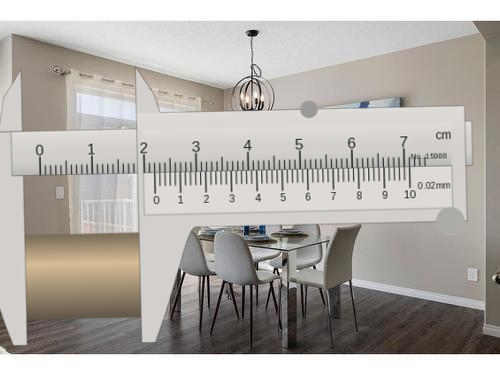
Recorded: 22.0,mm
